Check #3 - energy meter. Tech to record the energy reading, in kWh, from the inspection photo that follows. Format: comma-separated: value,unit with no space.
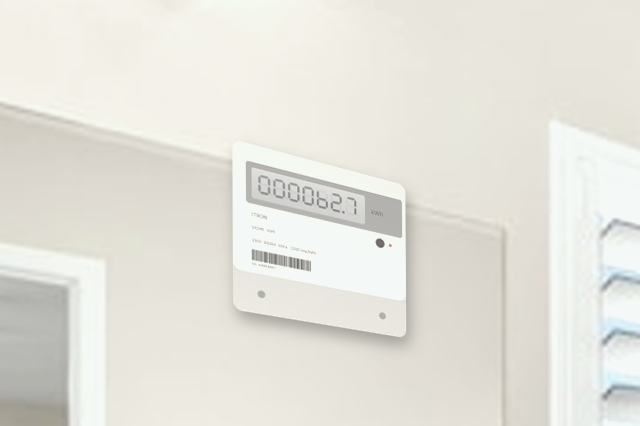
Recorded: 62.7,kWh
